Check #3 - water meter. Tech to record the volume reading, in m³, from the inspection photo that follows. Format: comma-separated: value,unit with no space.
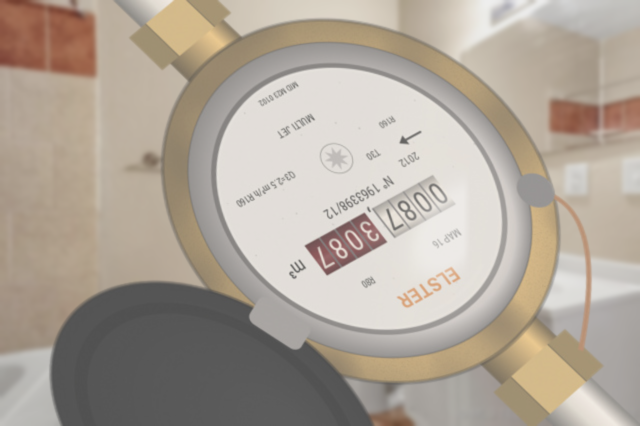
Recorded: 87.3087,m³
